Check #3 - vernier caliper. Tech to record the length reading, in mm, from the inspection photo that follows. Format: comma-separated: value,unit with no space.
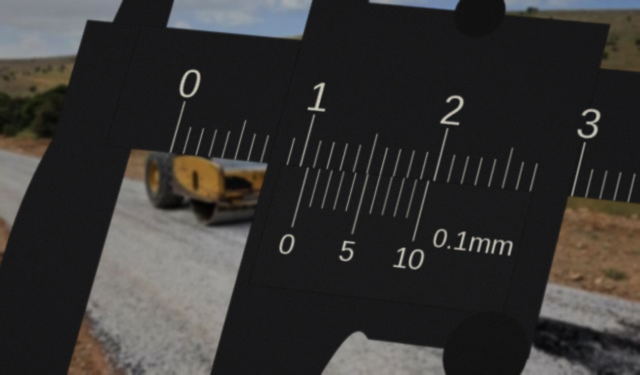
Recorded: 10.6,mm
